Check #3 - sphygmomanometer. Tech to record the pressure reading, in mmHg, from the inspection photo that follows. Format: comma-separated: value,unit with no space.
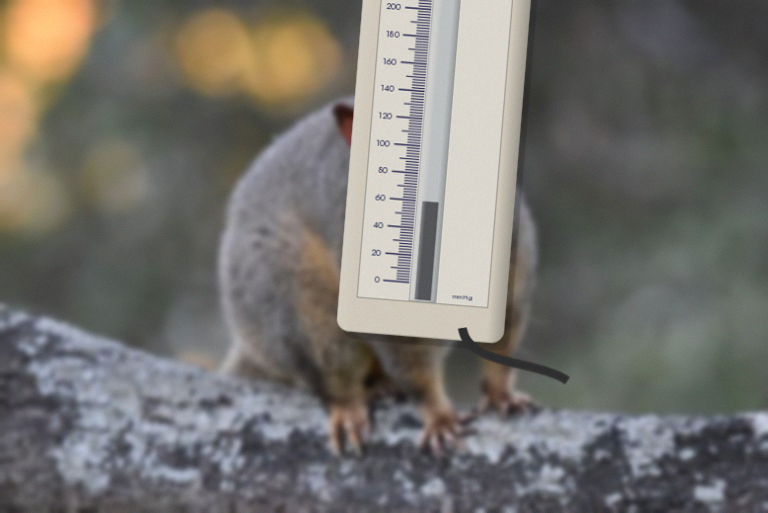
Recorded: 60,mmHg
